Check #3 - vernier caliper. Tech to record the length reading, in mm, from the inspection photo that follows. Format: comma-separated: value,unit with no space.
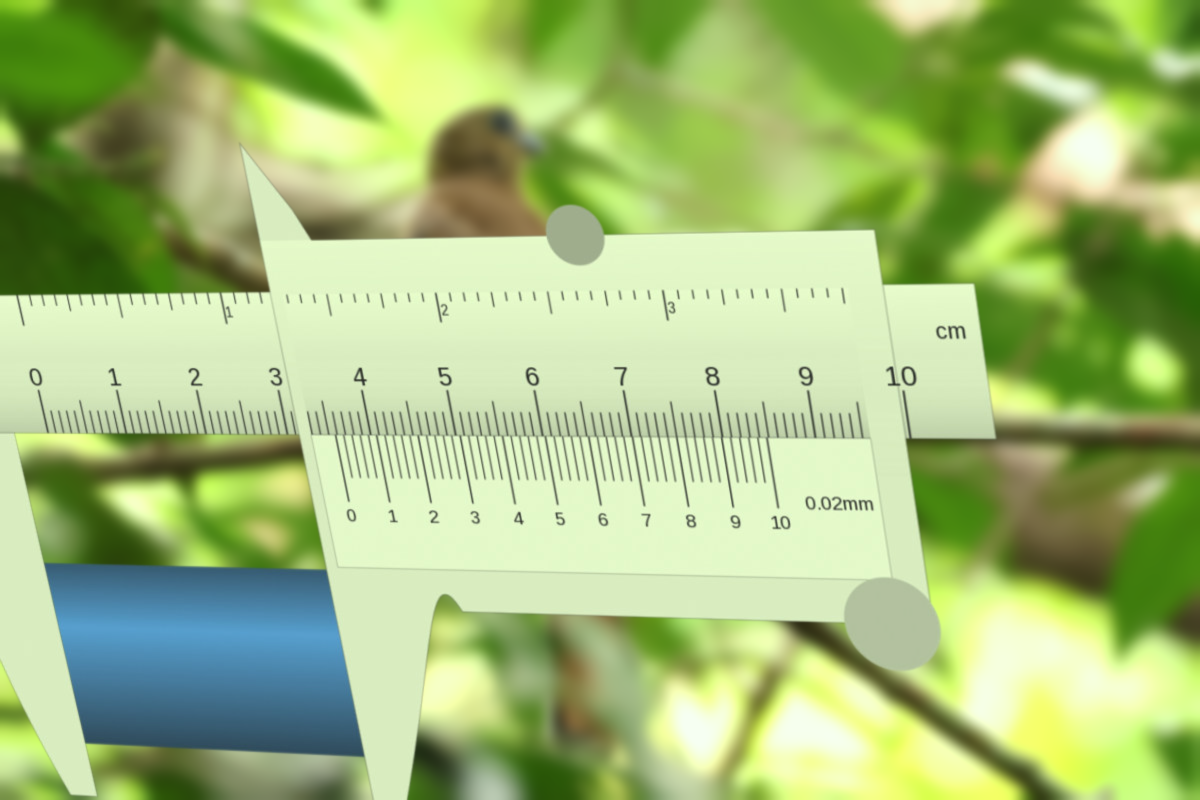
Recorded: 35.8,mm
